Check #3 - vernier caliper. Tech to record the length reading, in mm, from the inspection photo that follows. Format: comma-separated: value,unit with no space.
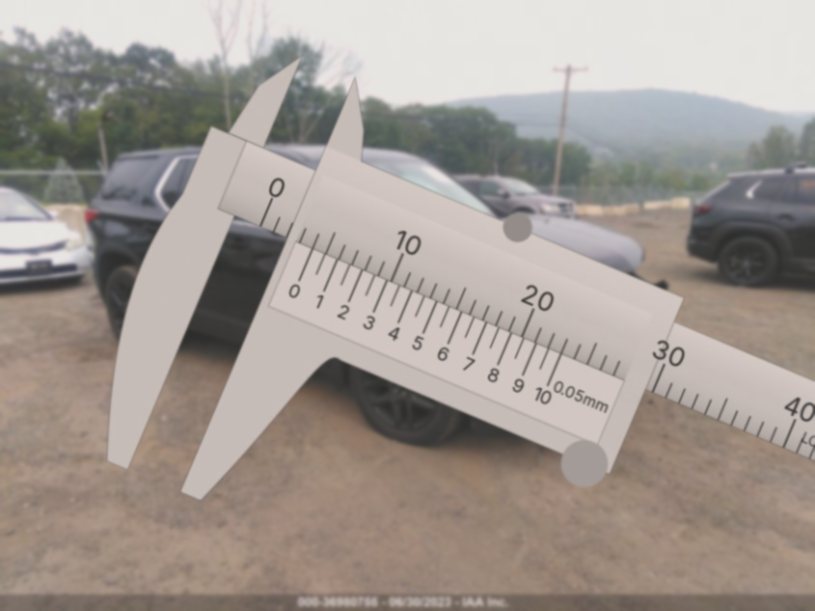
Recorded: 4.0,mm
